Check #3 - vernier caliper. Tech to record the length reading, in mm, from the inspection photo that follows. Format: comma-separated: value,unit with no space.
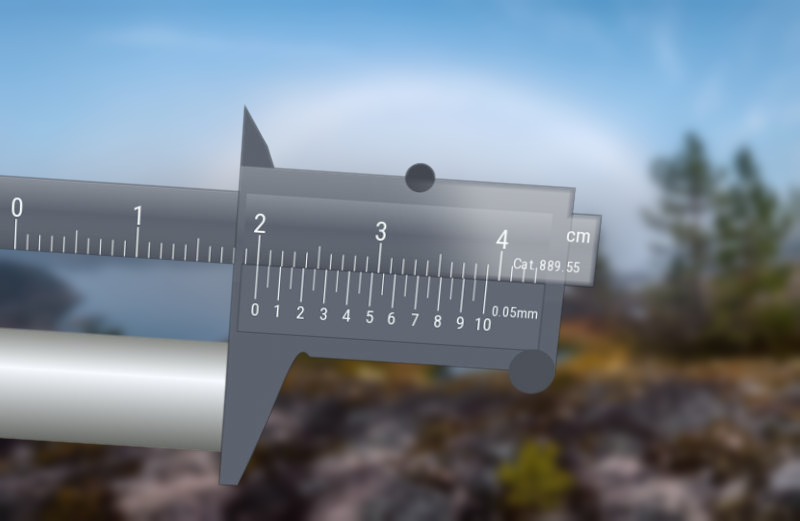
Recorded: 20.0,mm
